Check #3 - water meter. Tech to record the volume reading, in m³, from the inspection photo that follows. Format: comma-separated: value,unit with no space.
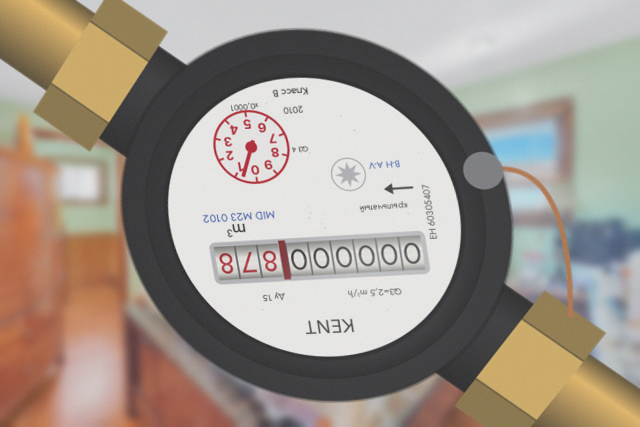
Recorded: 0.8780,m³
